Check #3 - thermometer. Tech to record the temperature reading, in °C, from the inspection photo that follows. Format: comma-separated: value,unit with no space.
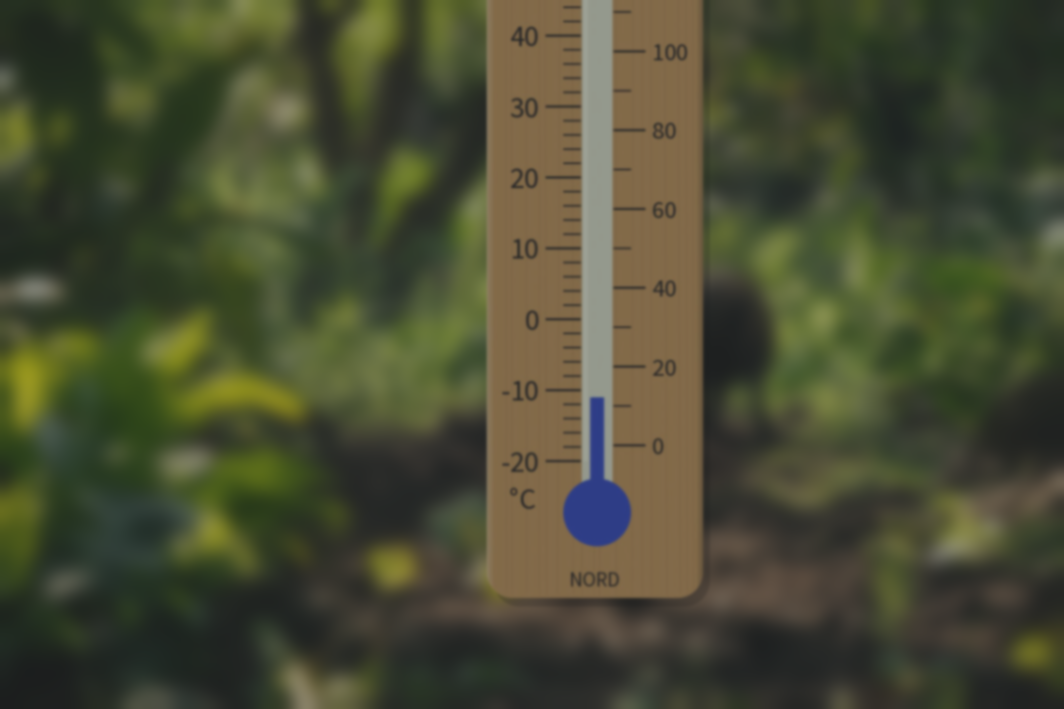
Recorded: -11,°C
